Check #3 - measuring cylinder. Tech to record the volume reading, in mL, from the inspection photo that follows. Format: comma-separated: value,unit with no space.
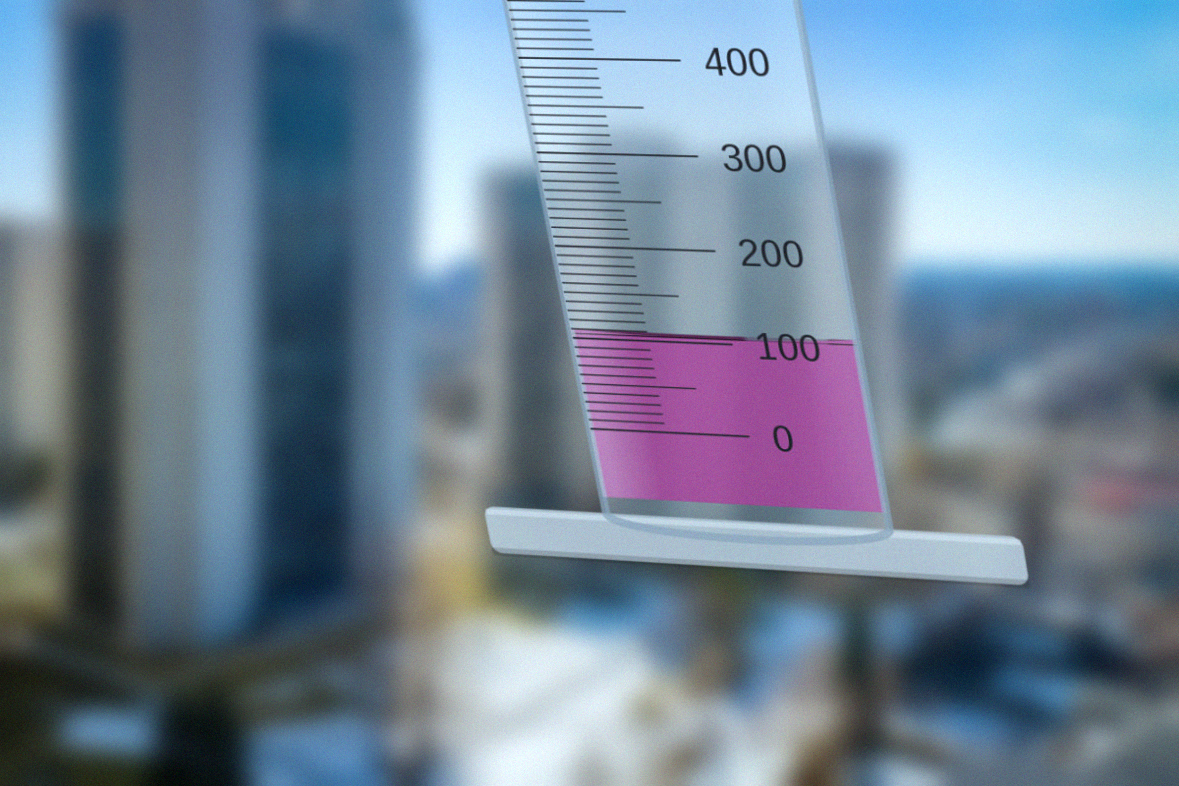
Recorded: 105,mL
